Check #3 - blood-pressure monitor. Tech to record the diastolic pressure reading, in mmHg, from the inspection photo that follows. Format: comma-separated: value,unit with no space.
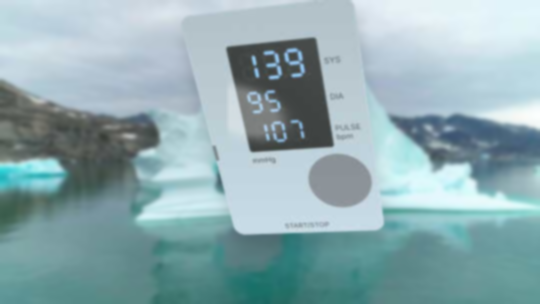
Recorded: 95,mmHg
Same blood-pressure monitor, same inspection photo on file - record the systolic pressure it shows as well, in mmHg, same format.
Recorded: 139,mmHg
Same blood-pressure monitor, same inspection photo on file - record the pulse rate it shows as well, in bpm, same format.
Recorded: 107,bpm
